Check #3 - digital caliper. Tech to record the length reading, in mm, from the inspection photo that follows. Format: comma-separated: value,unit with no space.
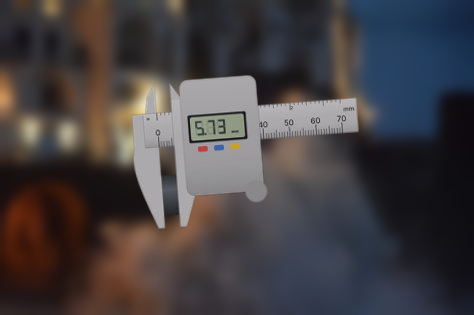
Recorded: 5.73,mm
